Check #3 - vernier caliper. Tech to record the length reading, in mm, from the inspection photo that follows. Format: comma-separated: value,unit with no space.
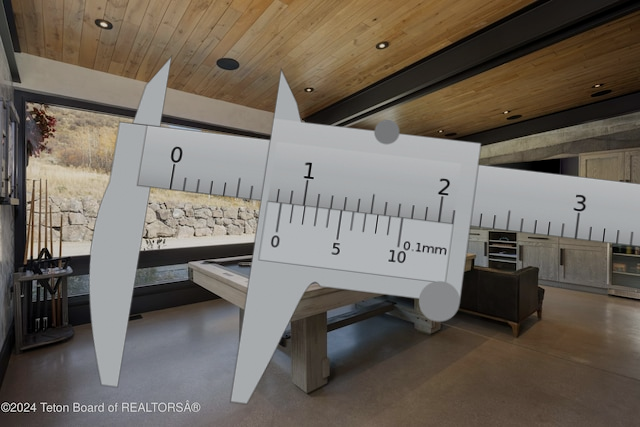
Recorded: 8.3,mm
